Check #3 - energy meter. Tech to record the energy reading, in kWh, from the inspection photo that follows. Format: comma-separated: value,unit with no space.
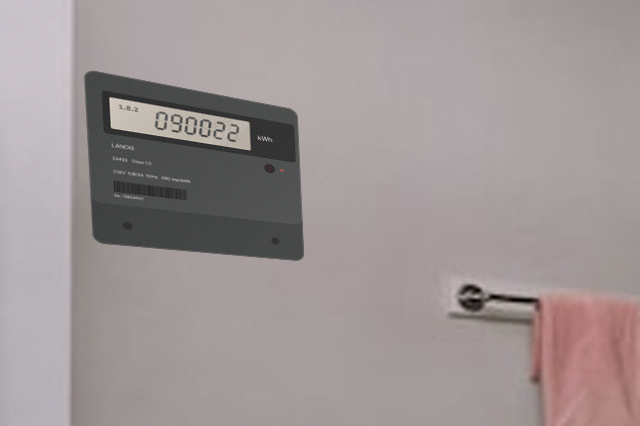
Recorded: 90022,kWh
